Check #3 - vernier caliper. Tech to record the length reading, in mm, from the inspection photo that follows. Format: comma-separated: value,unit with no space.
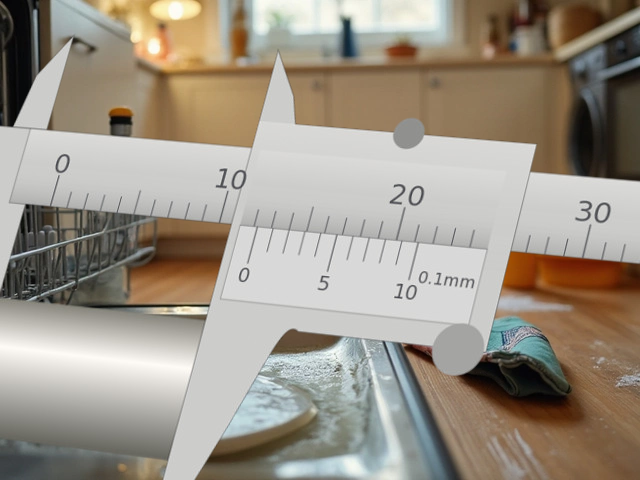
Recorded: 12.2,mm
